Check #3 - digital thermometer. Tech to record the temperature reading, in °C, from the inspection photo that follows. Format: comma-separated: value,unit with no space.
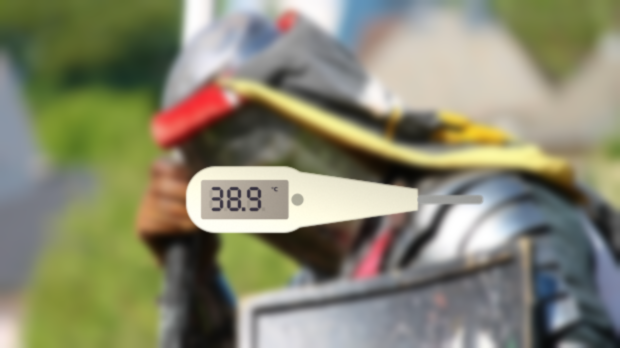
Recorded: 38.9,°C
